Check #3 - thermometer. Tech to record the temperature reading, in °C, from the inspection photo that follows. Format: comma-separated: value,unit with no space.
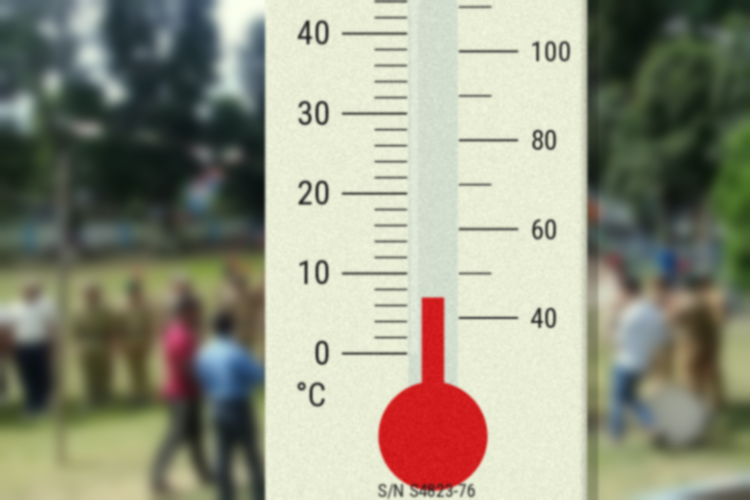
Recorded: 7,°C
